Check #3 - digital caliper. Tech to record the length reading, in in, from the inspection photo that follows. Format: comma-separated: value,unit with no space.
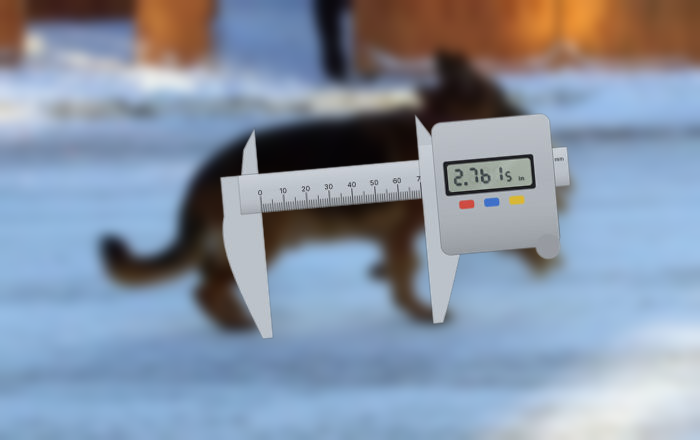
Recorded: 2.7615,in
